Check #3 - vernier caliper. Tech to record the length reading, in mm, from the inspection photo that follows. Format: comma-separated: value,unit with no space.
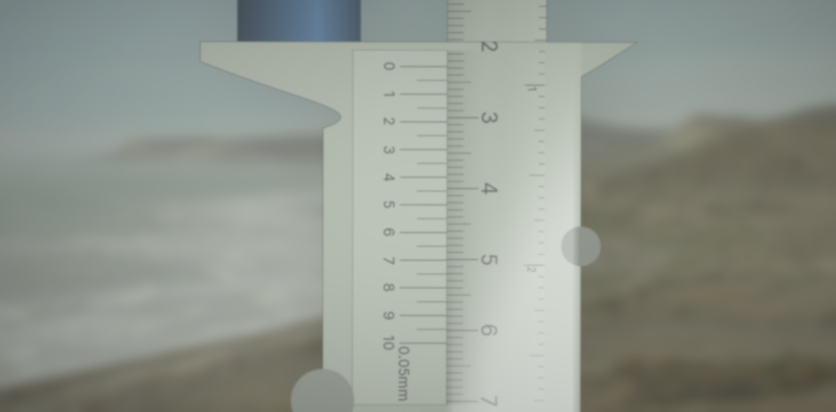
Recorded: 22.8,mm
